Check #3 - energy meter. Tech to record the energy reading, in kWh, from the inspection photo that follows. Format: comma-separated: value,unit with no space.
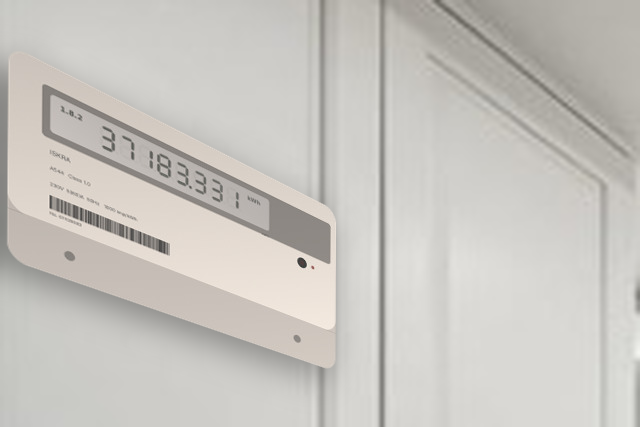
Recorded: 37183.331,kWh
